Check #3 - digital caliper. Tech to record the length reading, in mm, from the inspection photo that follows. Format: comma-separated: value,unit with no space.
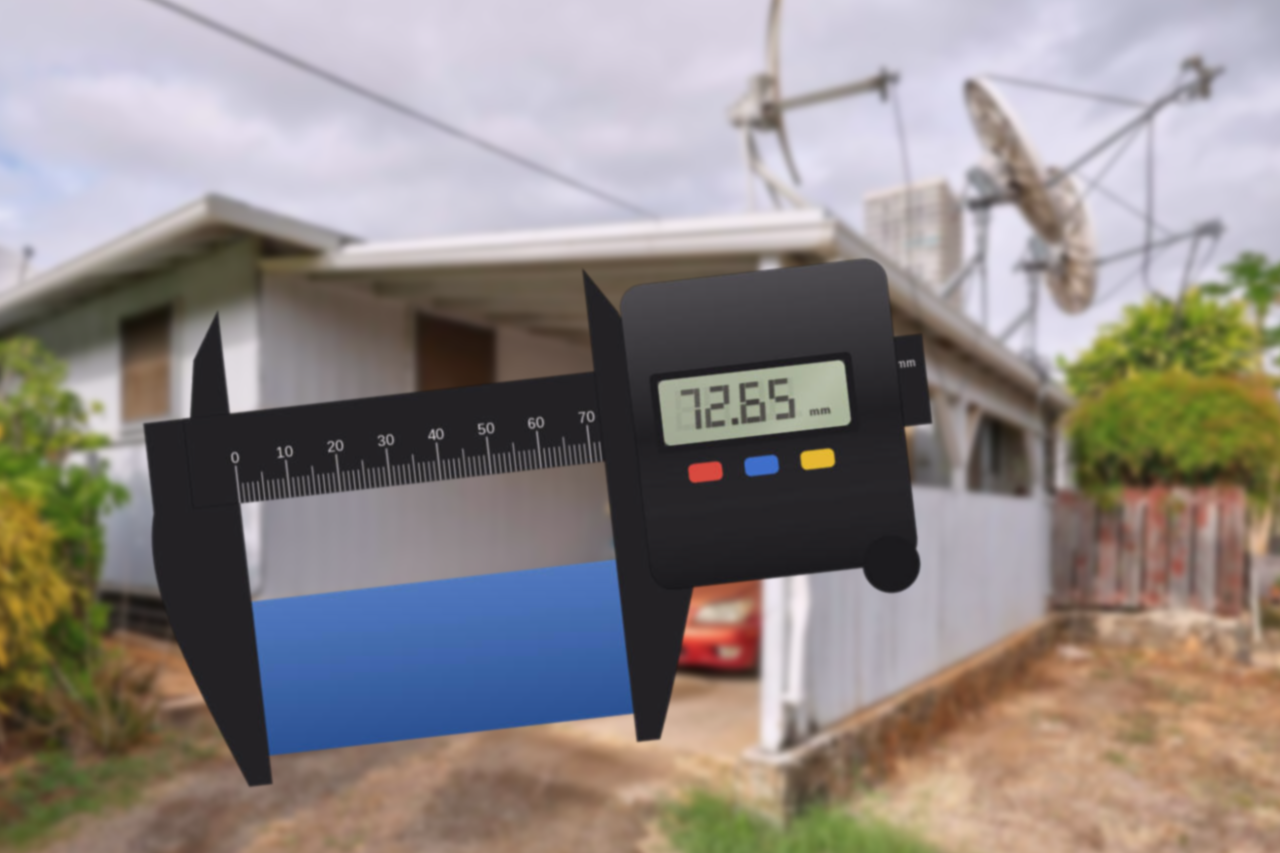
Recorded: 72.65,mm
